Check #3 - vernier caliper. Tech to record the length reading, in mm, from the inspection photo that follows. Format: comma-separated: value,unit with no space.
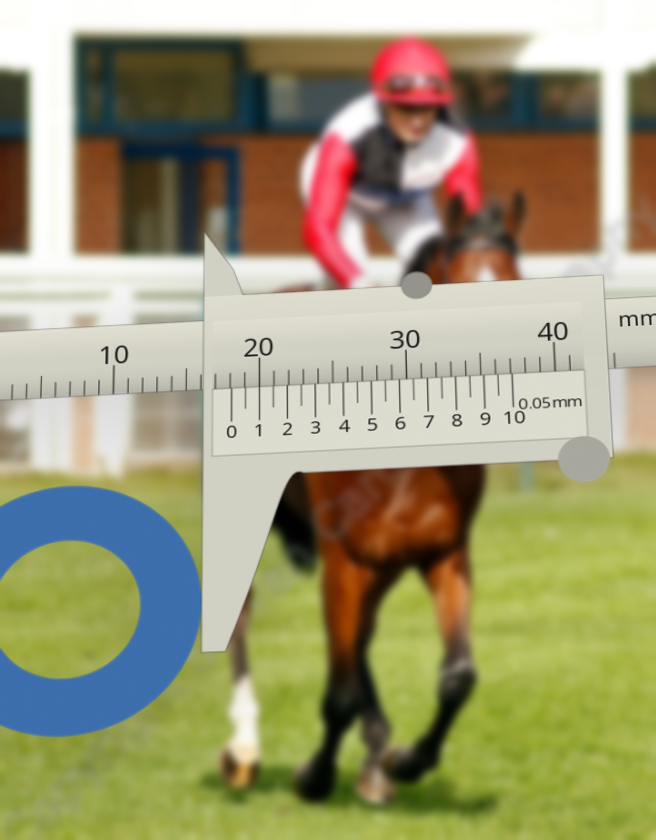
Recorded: 18.1,mm
